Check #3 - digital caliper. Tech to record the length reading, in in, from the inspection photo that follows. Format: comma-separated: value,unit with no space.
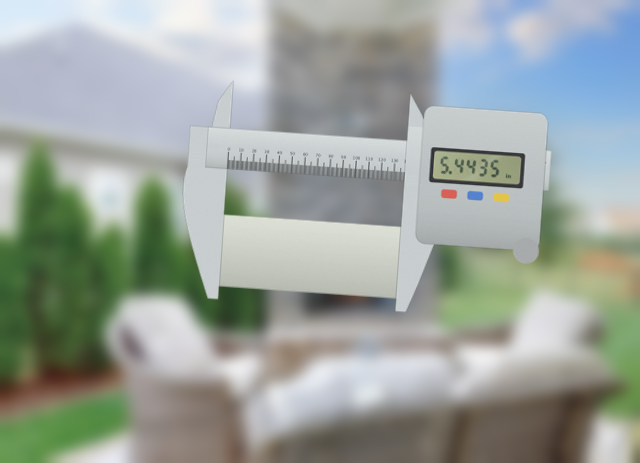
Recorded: 5.4435,in
